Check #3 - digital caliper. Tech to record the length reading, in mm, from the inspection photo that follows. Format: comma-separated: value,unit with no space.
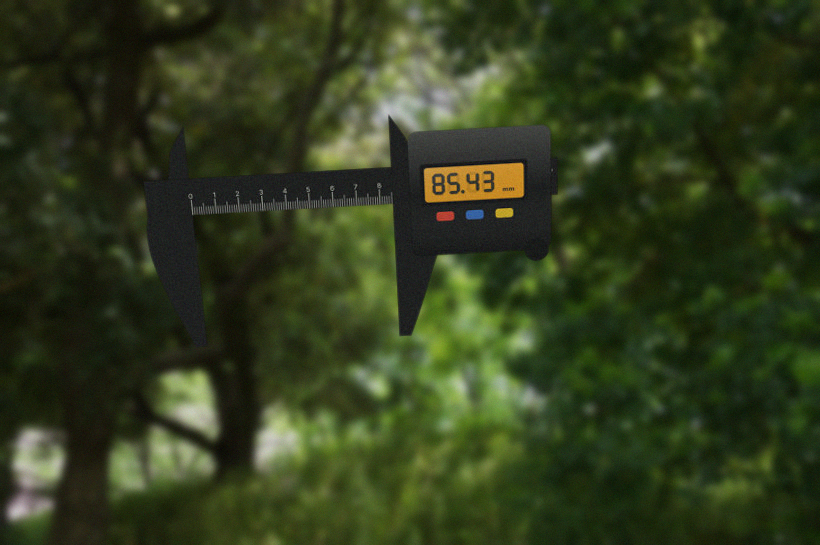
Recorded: 85.43,mm
